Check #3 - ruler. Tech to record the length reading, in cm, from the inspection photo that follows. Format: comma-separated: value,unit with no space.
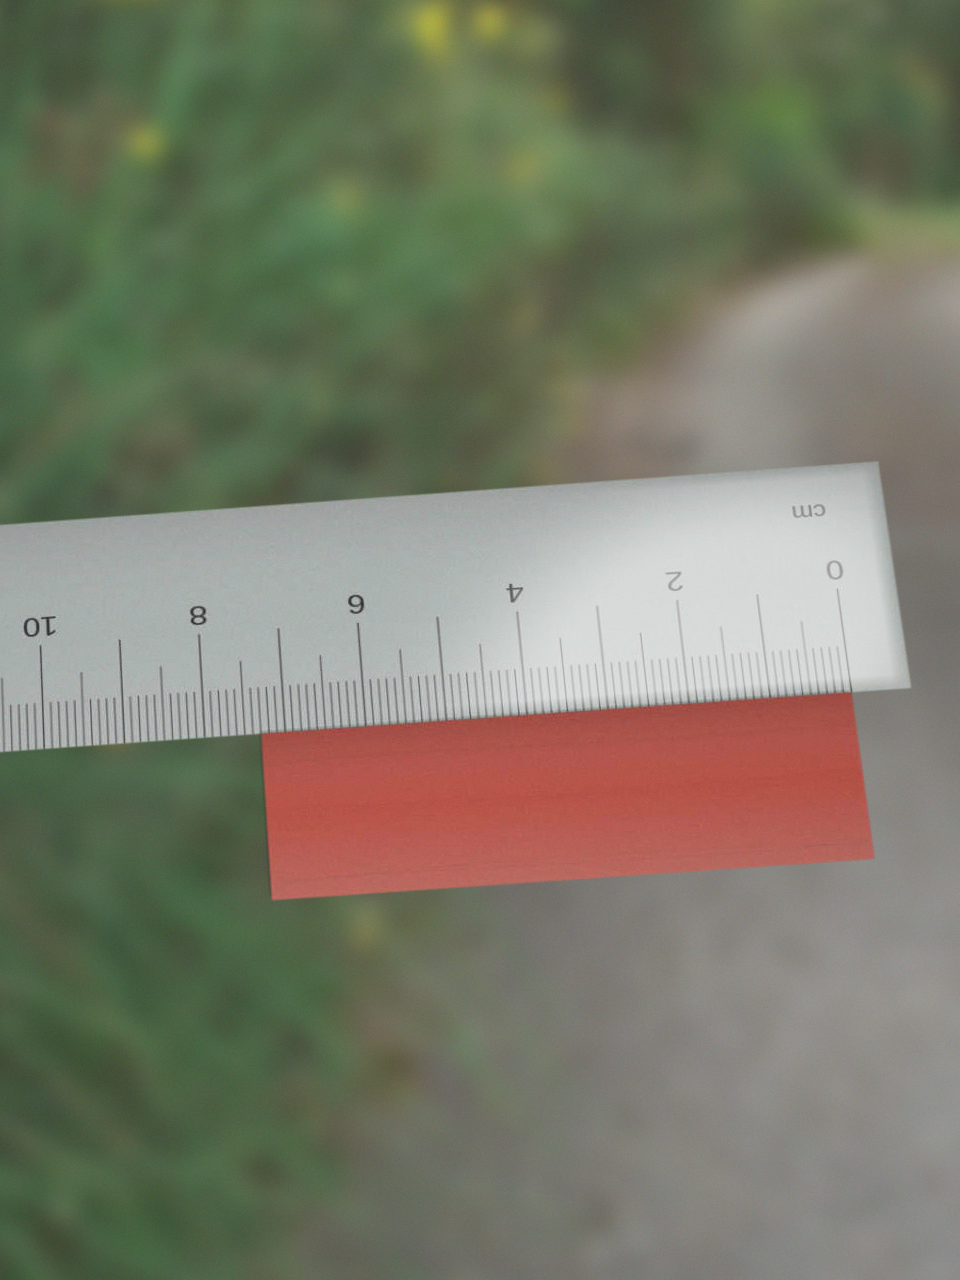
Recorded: 7.3,cm
